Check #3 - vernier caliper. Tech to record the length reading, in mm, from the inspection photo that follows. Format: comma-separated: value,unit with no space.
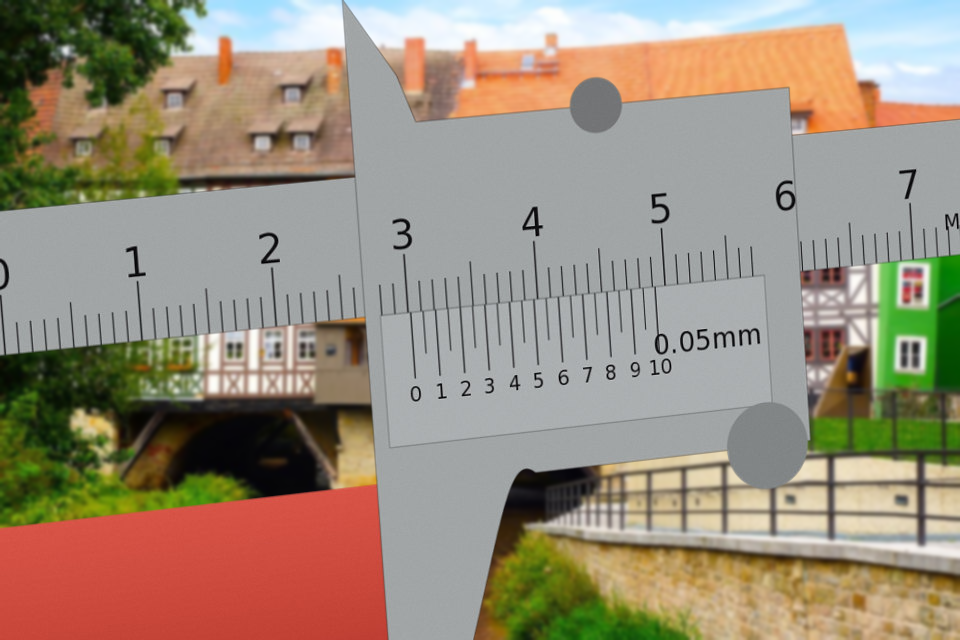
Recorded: 30.2,mm
